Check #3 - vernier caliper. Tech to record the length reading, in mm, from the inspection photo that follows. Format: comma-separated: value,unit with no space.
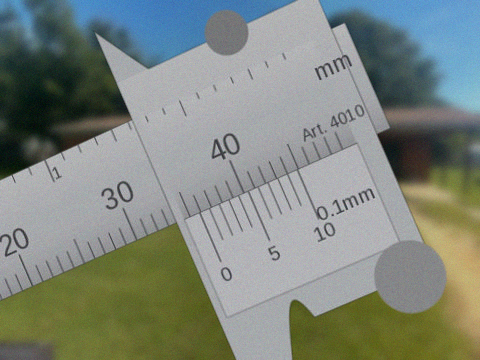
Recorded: 35.9,mm
